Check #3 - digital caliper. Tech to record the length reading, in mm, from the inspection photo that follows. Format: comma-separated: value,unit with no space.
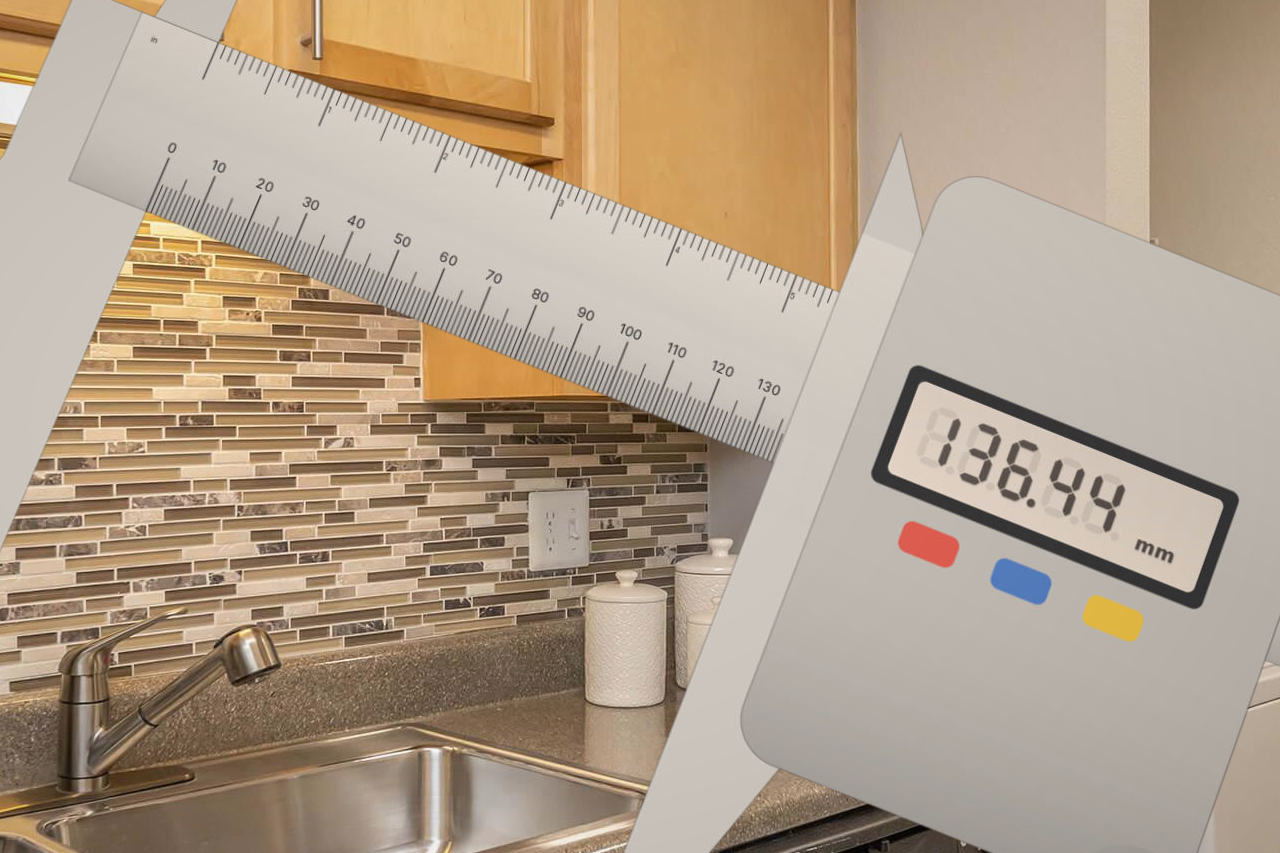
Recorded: 136.44,mm
